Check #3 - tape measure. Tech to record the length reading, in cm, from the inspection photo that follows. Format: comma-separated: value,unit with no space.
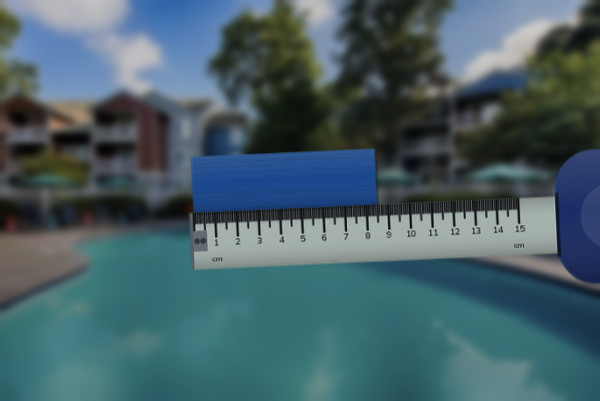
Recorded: 8.5,cm
